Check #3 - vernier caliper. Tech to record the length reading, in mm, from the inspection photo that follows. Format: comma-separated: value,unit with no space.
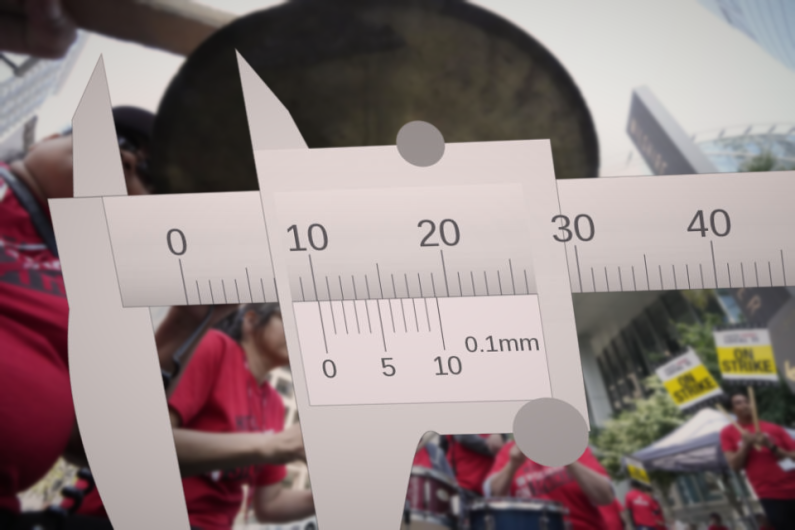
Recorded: 10.1,mm
